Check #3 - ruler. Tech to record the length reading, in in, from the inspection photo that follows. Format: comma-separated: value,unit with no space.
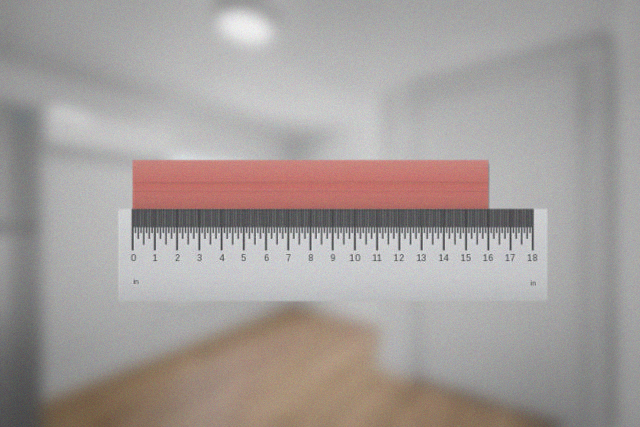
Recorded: 16,in
